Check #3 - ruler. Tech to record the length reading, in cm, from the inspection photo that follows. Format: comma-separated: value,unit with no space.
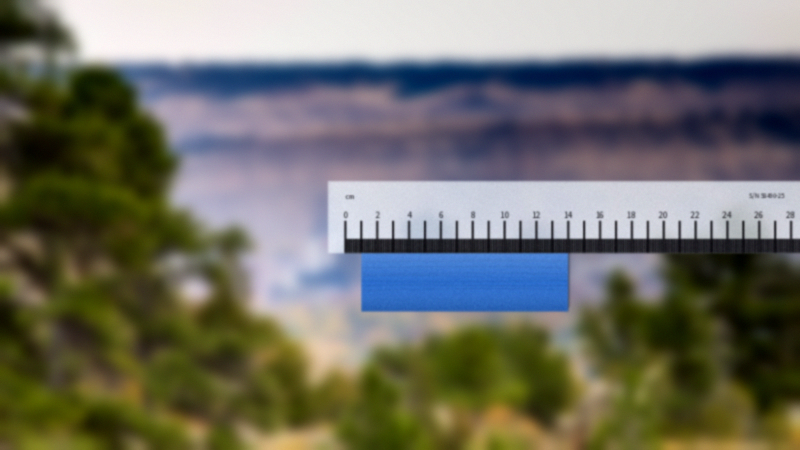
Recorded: 13,cm
